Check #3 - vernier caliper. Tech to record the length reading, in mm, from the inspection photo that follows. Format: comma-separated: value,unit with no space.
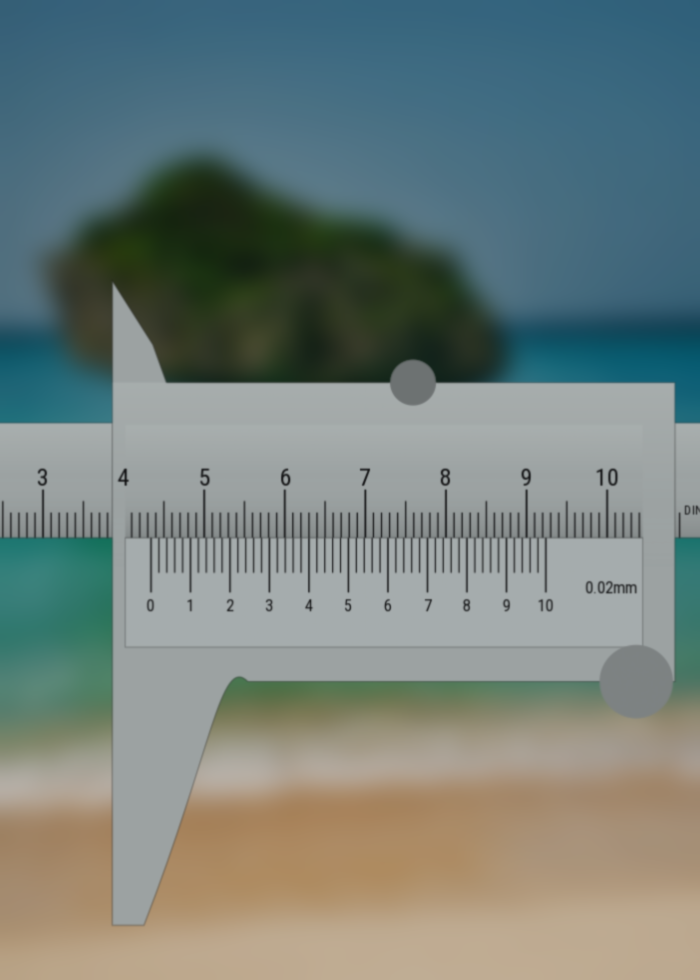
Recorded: 43.4,mm
